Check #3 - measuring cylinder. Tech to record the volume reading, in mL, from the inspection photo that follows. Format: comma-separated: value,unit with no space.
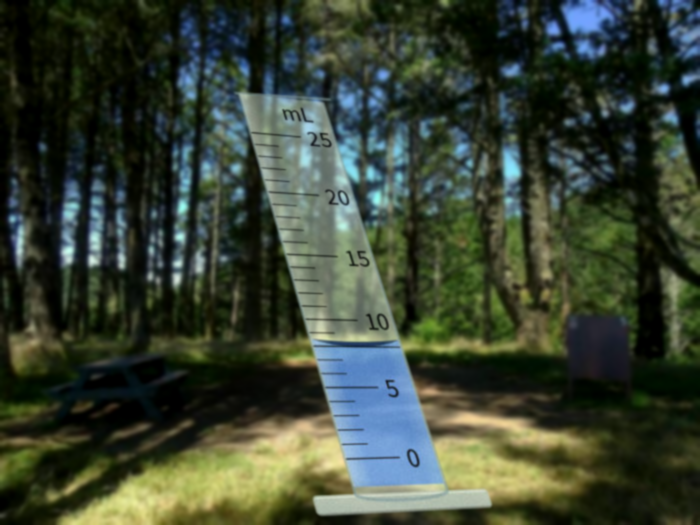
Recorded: 8,mL
